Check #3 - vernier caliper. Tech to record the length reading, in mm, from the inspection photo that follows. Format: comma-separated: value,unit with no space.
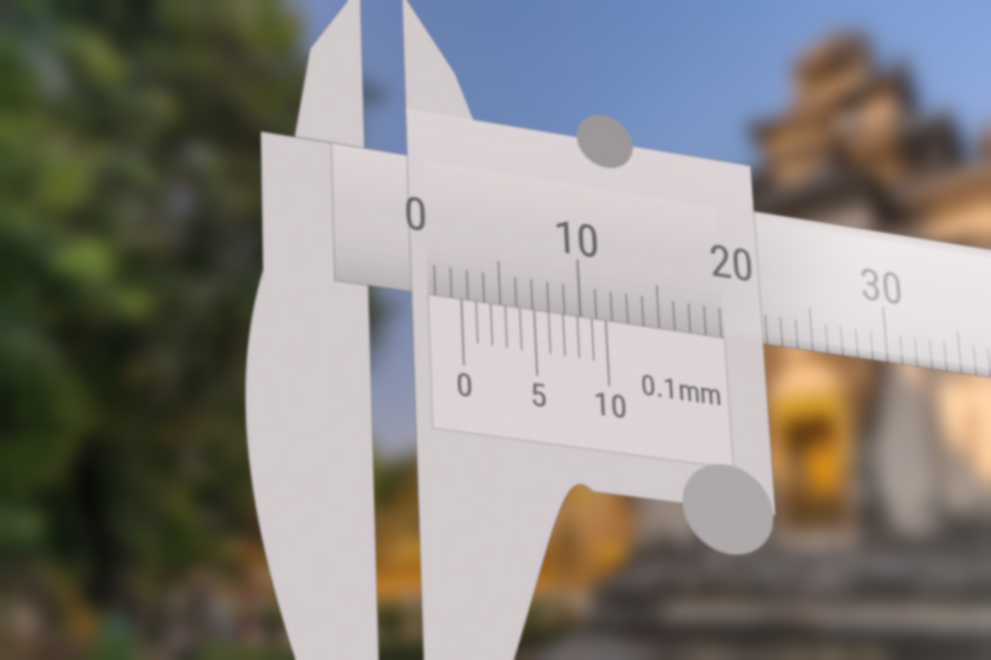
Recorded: 2.6,mm
